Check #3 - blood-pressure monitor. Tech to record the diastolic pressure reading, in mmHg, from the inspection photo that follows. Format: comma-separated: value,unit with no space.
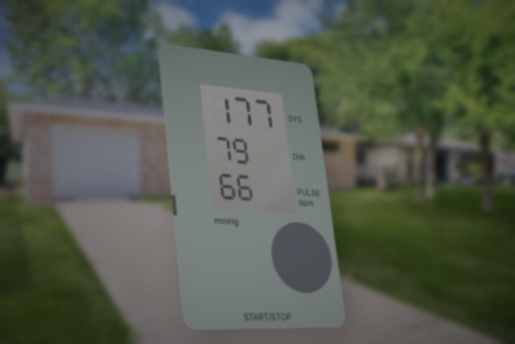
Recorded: 79,mmHg
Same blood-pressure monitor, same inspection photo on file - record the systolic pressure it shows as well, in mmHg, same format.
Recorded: 177,mmHg
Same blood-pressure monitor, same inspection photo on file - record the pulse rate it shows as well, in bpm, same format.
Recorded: 66,bpm
